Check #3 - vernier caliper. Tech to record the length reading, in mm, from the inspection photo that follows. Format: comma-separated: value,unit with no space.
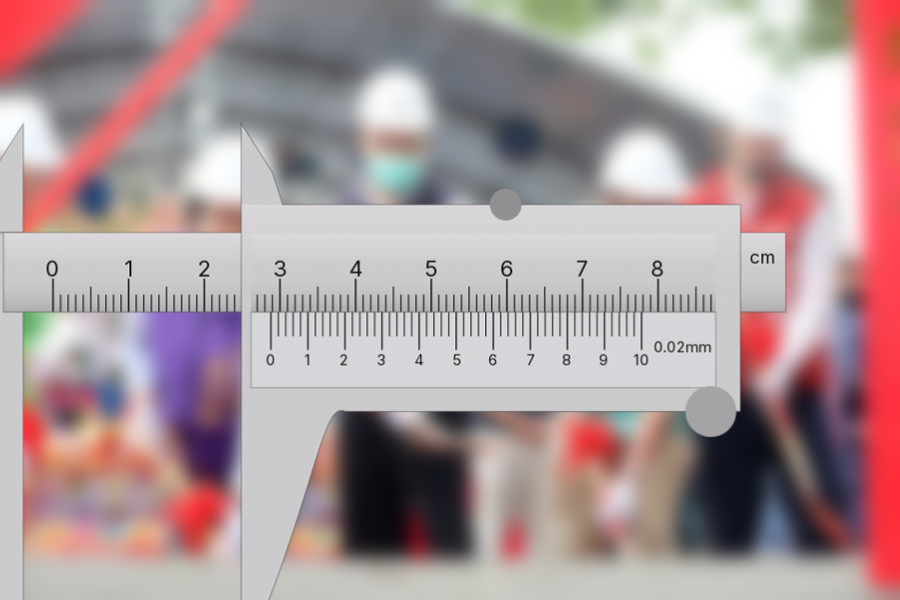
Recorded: 28.8,mm
